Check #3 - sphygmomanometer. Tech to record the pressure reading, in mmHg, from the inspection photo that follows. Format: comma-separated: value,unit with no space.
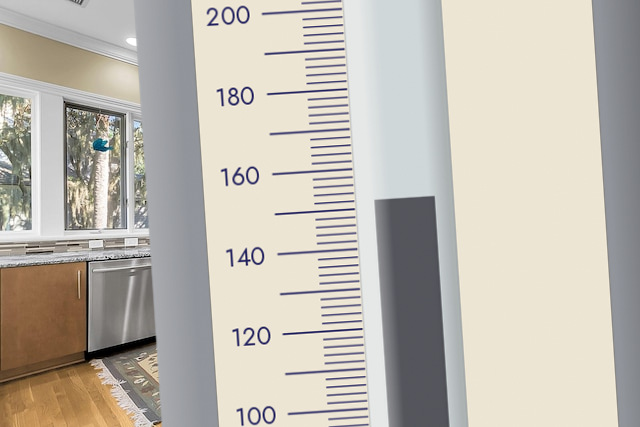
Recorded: 152,mmHg
